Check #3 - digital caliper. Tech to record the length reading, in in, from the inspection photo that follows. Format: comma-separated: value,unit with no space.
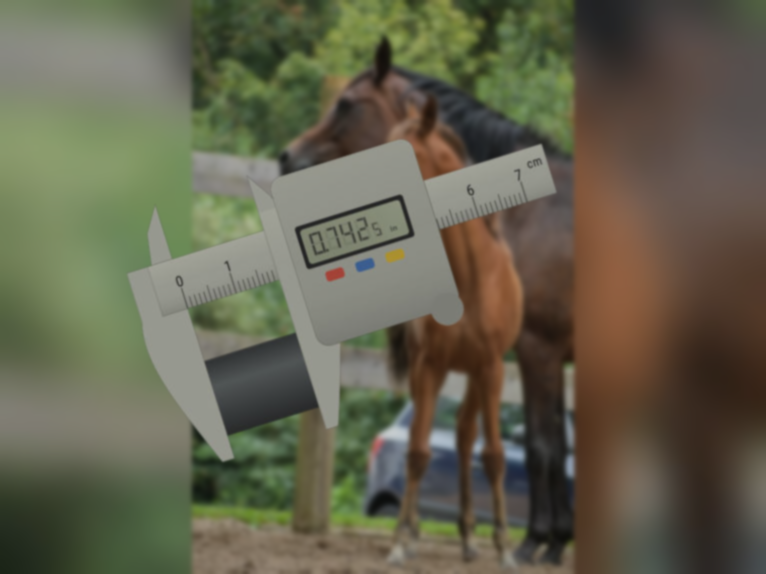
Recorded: 0.7425,in
